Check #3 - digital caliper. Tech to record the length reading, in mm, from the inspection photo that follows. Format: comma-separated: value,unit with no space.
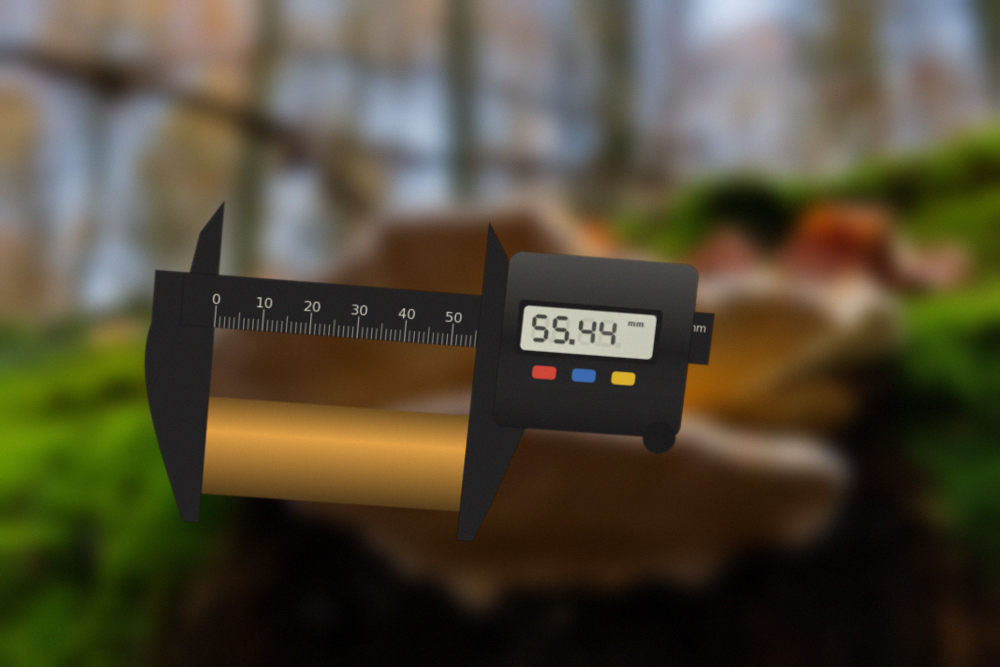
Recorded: 55.44,mm
